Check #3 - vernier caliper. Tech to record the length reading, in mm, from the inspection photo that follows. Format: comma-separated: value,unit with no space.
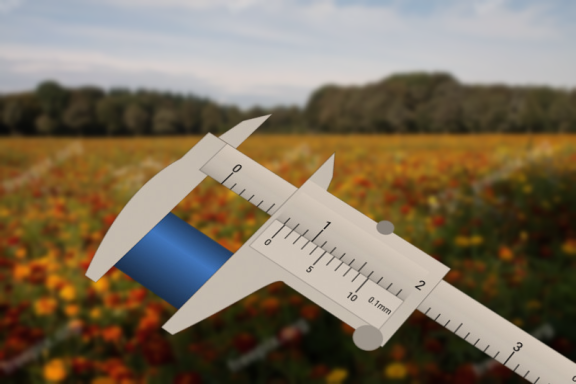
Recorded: 7.1,mm
